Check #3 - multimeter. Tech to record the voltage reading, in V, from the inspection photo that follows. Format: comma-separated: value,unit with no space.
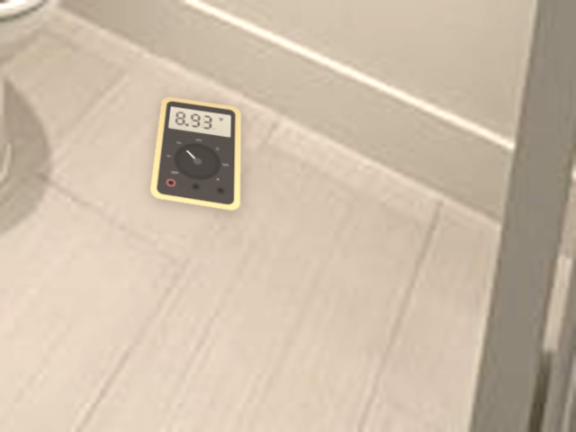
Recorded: 8.93,V
